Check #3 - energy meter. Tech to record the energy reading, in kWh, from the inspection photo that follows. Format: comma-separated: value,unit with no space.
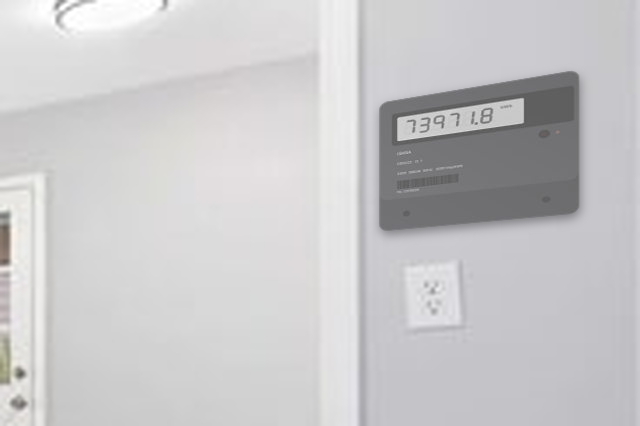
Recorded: 73971.8,kWh
